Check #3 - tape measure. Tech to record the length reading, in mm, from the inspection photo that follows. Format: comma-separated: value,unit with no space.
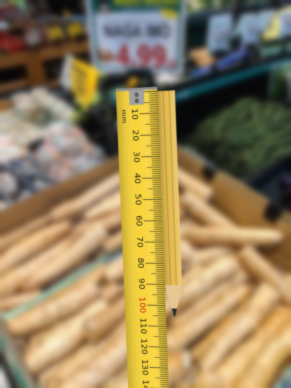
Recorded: 105,mm
